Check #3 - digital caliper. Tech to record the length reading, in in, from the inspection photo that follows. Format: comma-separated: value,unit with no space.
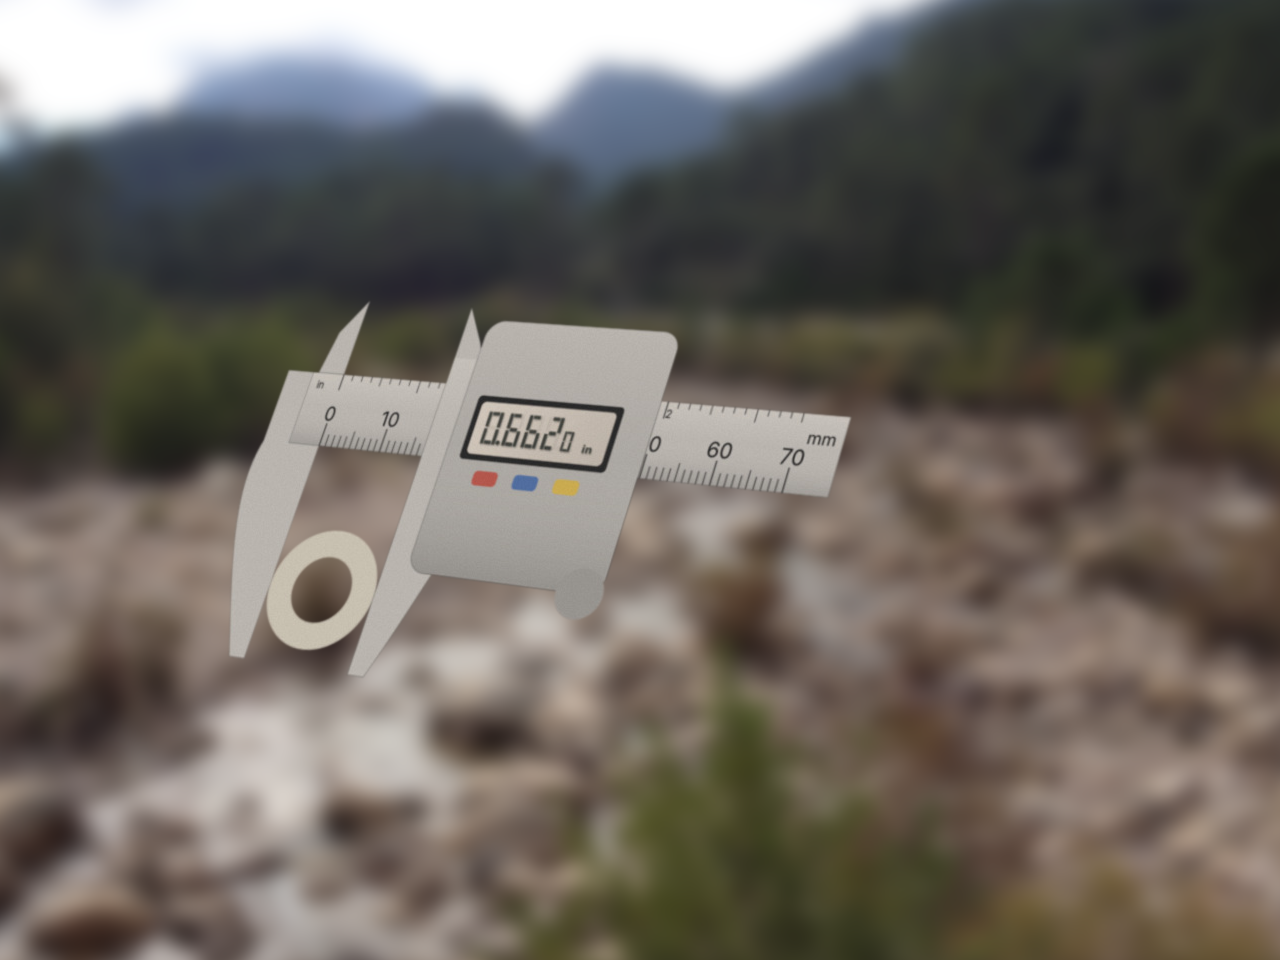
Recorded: 0.6620,in
